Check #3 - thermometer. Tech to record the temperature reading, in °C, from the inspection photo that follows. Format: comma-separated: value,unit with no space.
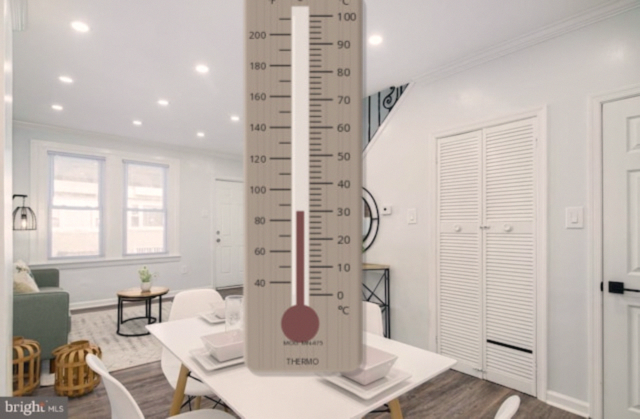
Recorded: 30,°C
